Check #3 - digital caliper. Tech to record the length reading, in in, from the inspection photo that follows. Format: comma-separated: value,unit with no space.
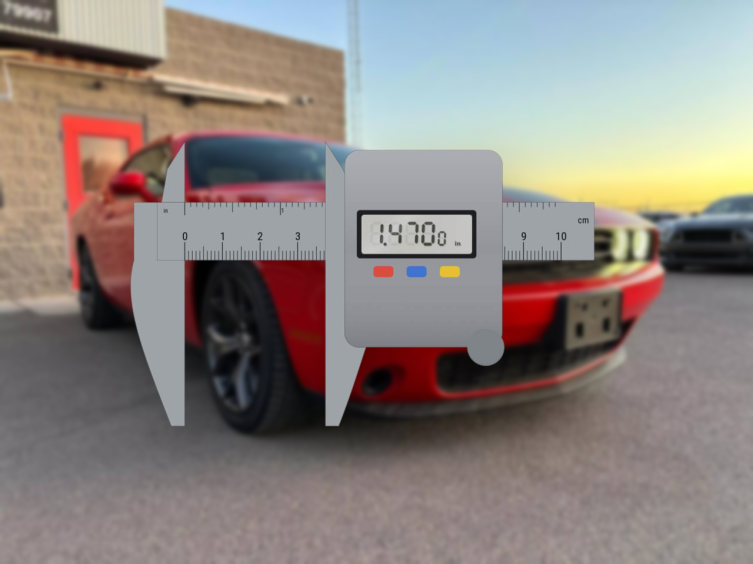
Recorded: 1.4700,in
